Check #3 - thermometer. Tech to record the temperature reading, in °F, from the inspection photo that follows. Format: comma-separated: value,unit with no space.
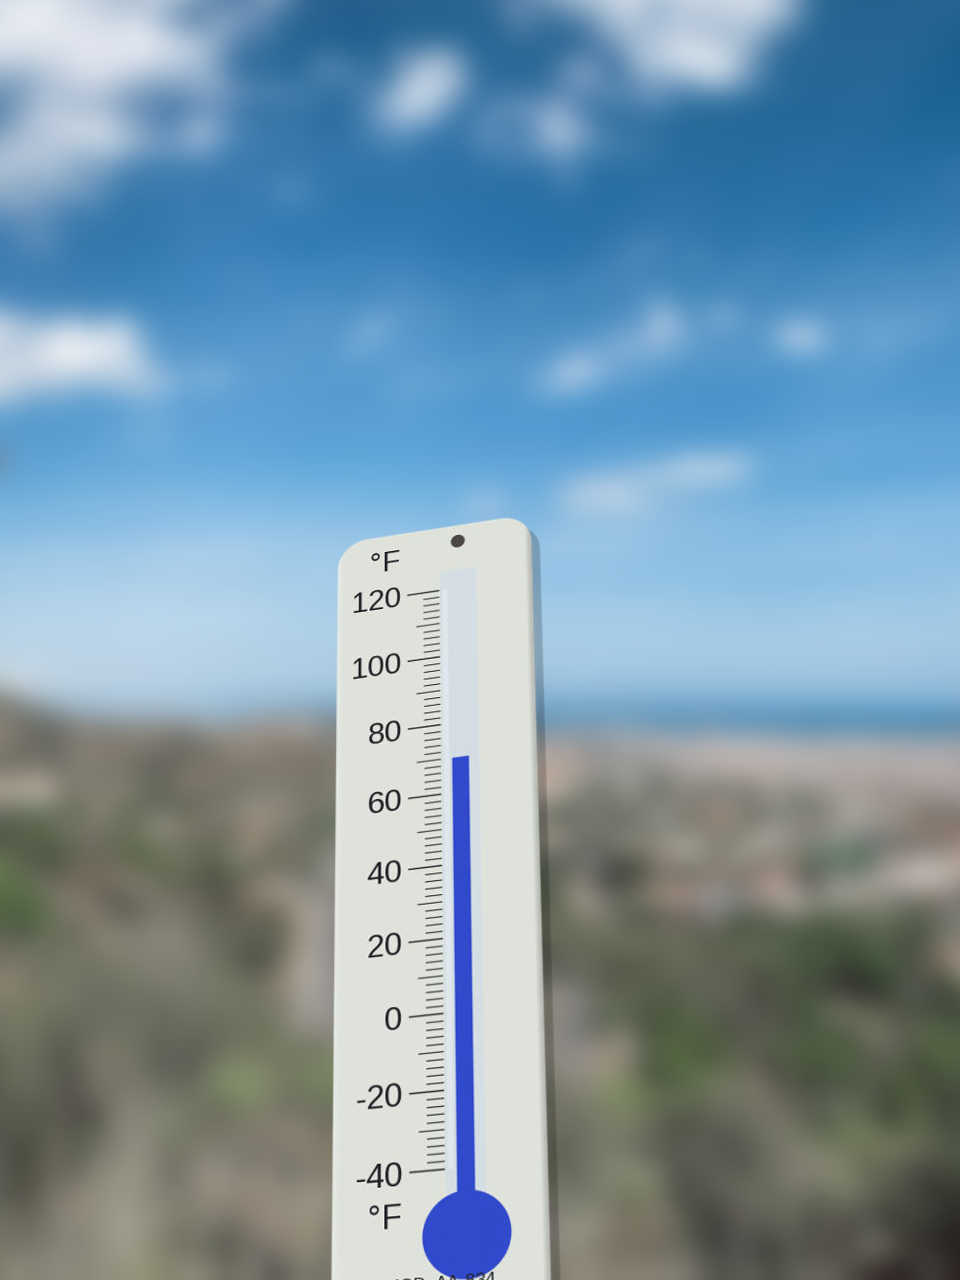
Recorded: 70,°F
